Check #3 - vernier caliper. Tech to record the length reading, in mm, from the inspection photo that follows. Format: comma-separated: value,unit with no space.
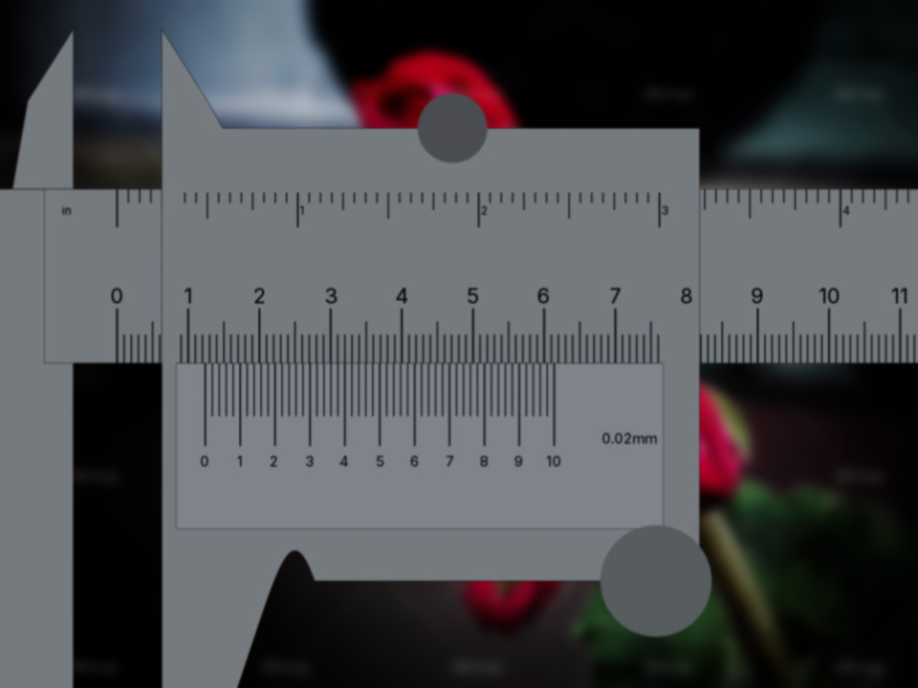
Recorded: 12.4,mm
